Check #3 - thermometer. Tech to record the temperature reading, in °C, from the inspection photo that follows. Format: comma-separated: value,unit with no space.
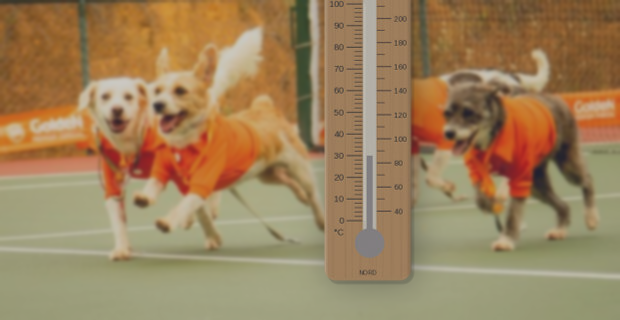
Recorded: 30,°C
